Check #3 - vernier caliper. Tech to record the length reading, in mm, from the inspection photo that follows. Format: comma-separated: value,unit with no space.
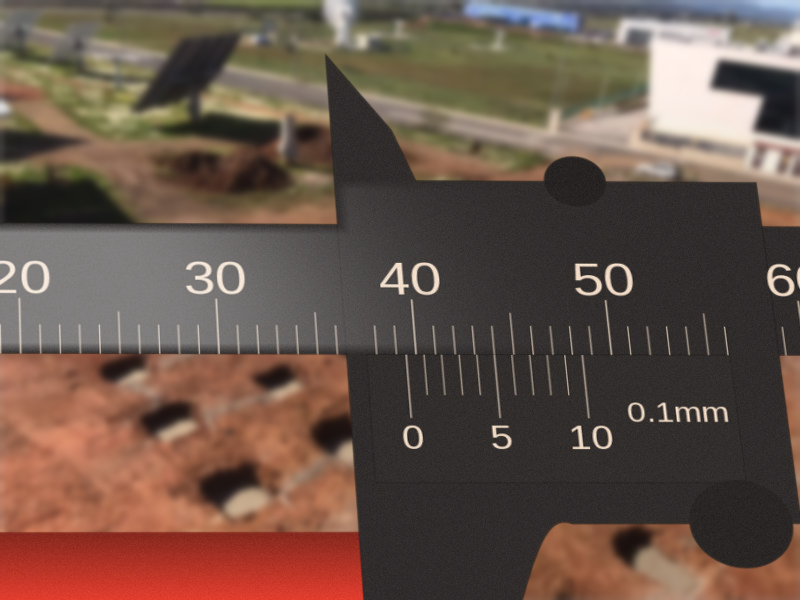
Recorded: 39.5,mm
